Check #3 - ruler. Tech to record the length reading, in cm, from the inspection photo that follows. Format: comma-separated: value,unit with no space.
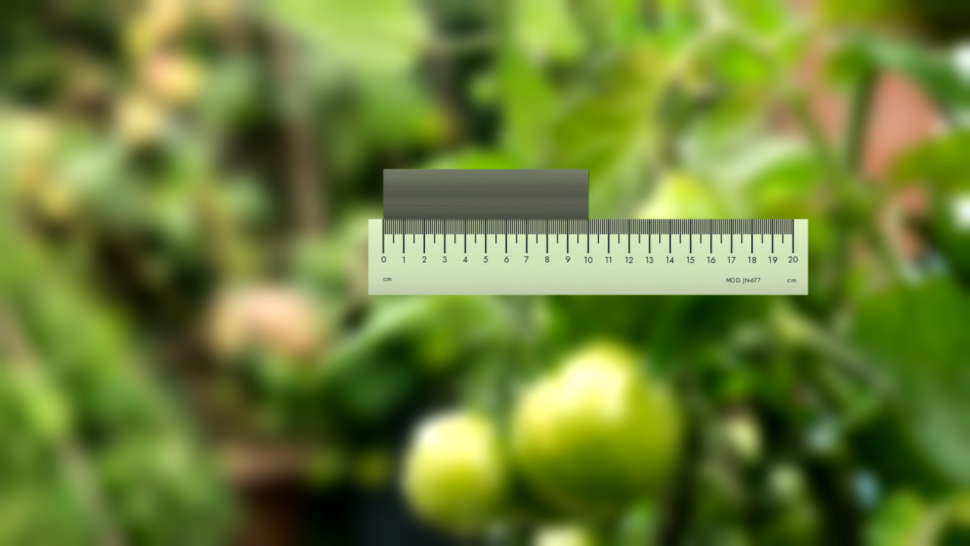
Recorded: 10,cm
